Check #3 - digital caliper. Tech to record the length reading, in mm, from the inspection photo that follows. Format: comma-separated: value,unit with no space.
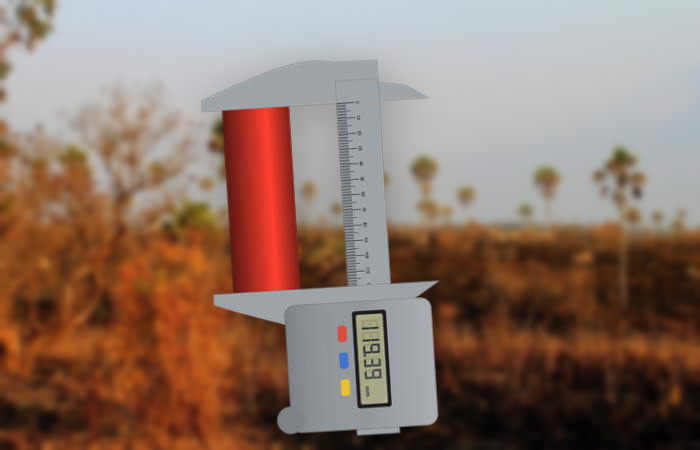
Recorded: 119.39,mm
